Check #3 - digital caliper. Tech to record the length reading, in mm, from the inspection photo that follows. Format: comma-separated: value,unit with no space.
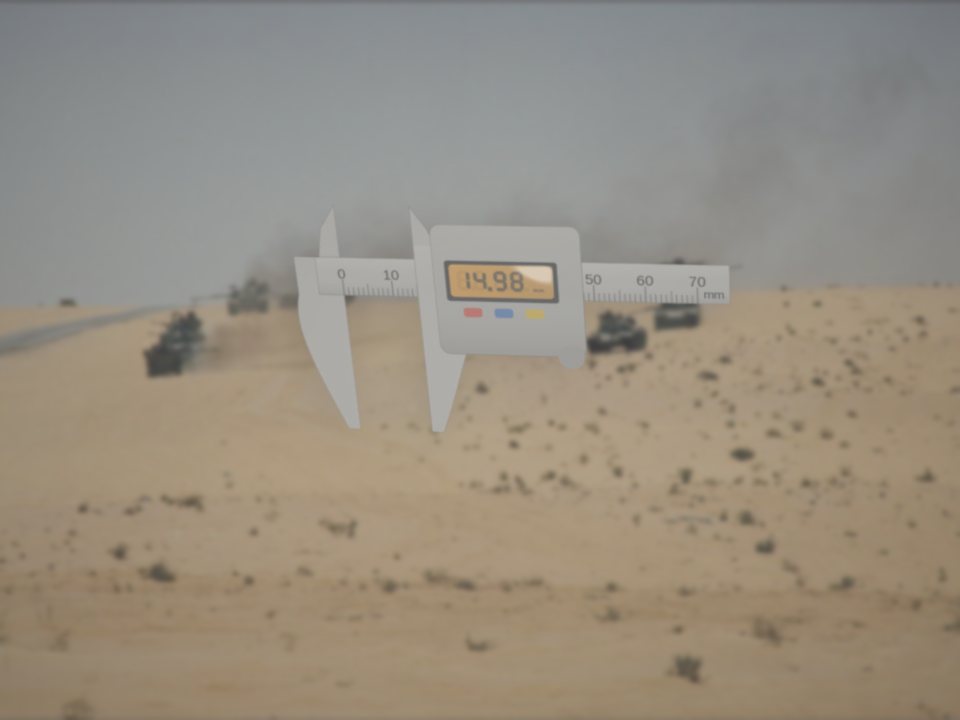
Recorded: 14.98,mm
